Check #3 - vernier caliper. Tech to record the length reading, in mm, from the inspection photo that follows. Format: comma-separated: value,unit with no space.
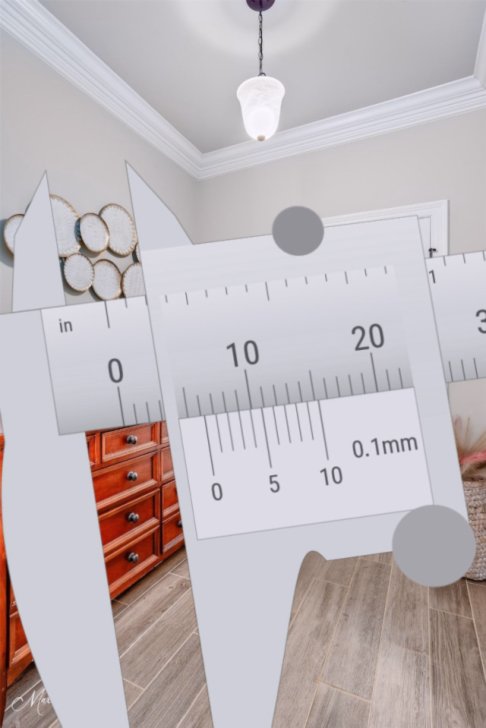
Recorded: 6.3,mm
